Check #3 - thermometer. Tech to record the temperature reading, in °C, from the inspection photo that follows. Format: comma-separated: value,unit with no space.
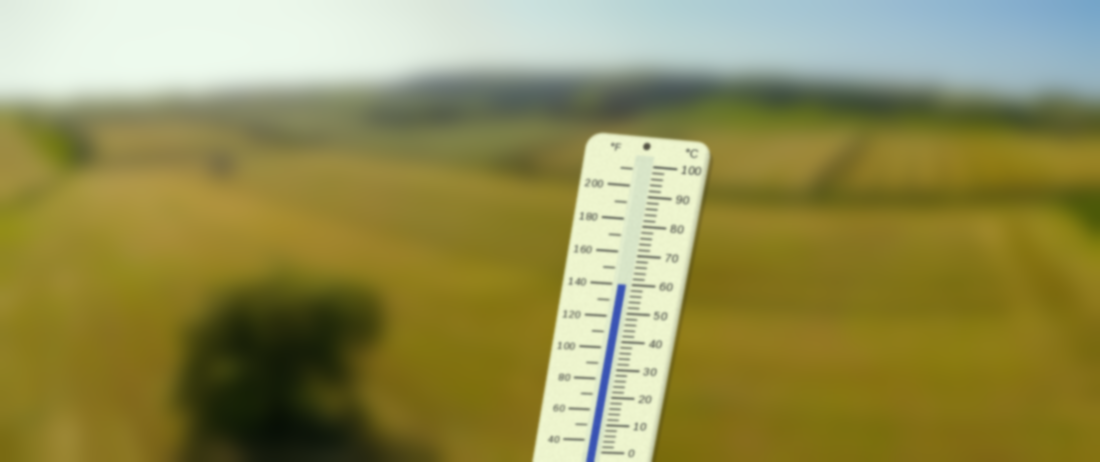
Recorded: 60,°C
